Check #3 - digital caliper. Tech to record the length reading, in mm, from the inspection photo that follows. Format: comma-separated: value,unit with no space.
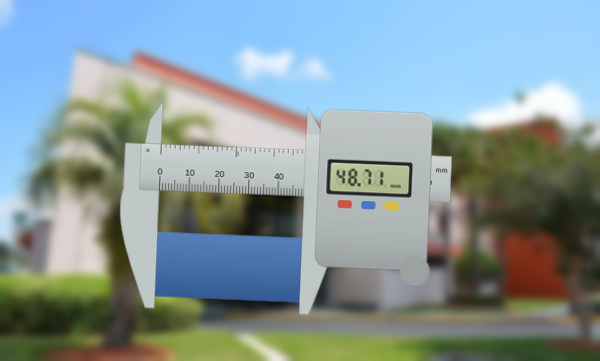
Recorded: 48.71,mm
